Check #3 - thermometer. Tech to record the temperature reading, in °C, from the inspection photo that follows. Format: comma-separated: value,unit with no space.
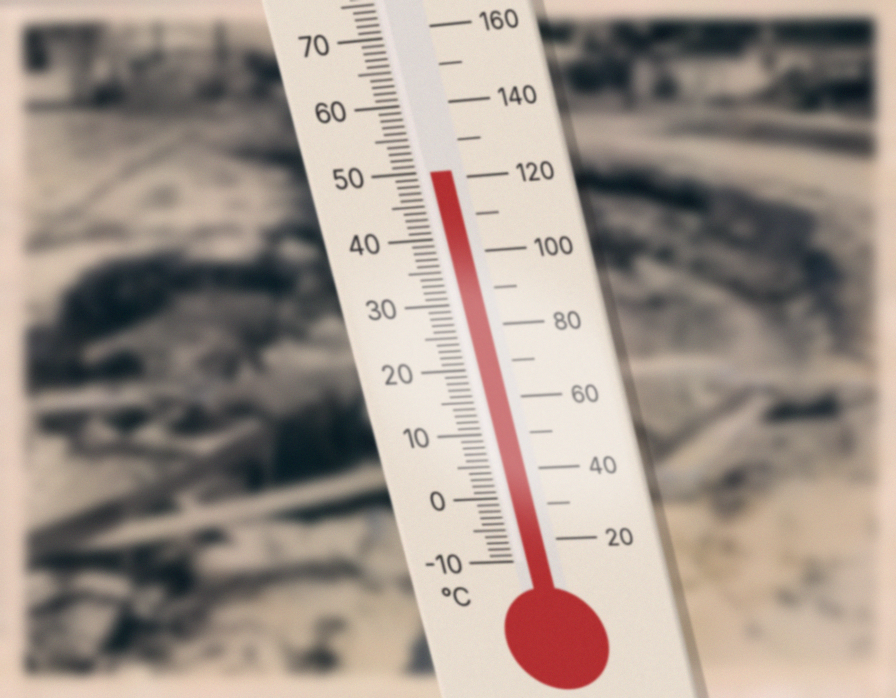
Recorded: 50,°C
